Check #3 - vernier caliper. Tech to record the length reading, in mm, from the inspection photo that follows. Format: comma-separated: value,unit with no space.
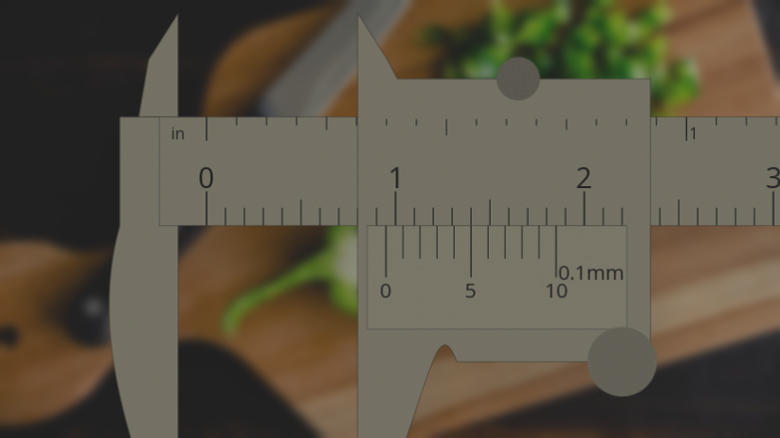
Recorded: 9.5,mm
